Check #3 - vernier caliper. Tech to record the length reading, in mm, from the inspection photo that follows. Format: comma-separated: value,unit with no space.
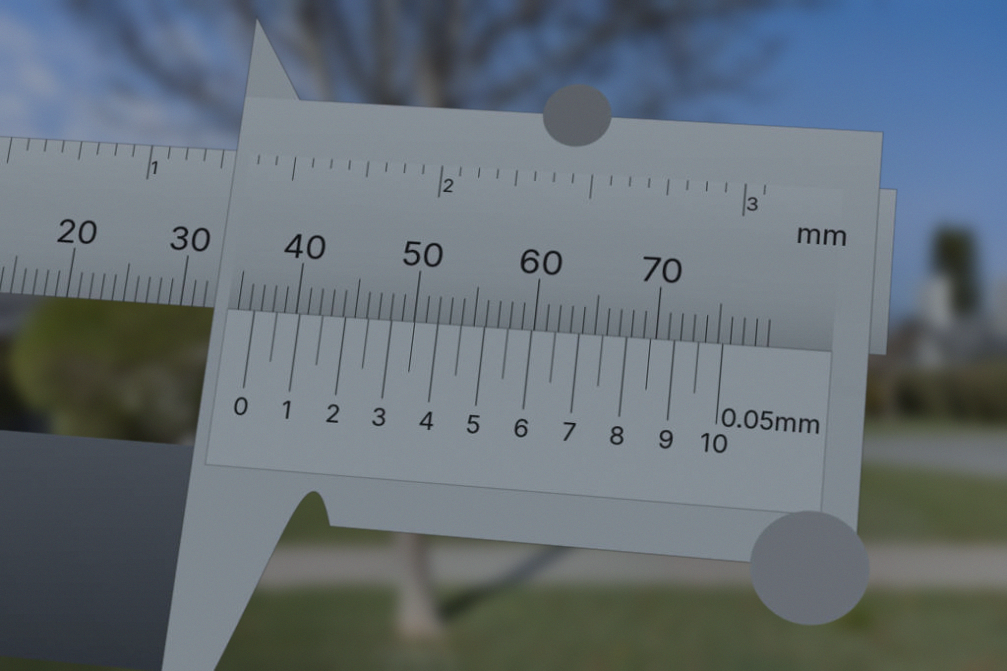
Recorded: 36.4,mm
